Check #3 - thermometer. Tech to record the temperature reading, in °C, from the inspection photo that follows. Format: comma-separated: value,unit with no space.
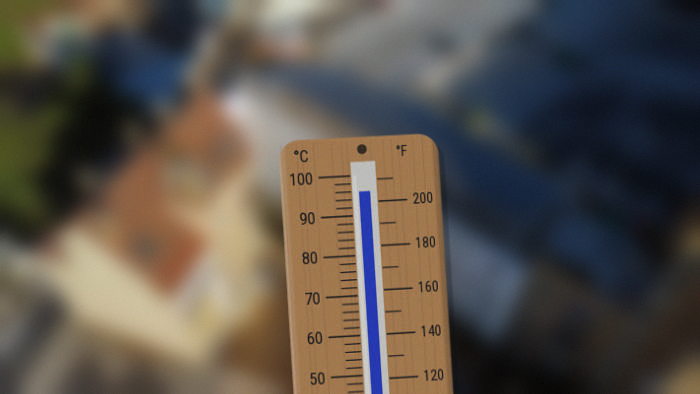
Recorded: 96,°C
